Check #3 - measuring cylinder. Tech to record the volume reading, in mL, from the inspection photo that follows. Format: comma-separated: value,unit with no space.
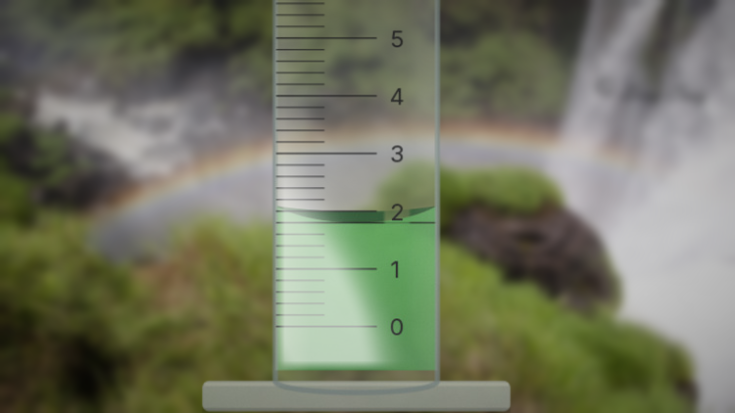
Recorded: 1.8,mL
